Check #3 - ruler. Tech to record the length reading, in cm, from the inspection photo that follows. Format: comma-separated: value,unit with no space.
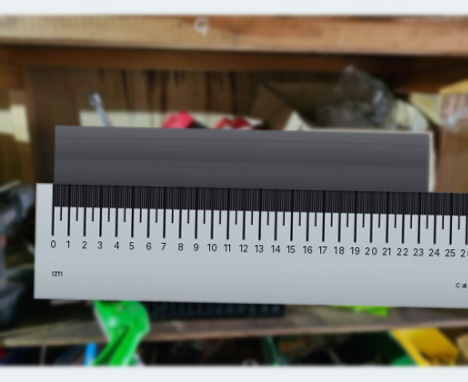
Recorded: 23.5,cm
